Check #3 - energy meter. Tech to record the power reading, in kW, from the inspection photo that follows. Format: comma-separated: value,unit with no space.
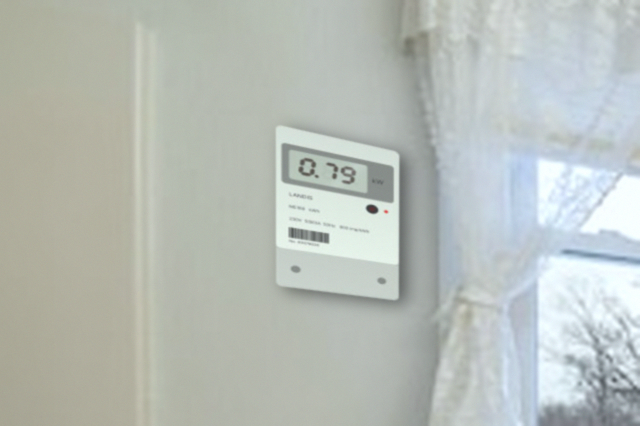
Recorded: 0.79,kW
